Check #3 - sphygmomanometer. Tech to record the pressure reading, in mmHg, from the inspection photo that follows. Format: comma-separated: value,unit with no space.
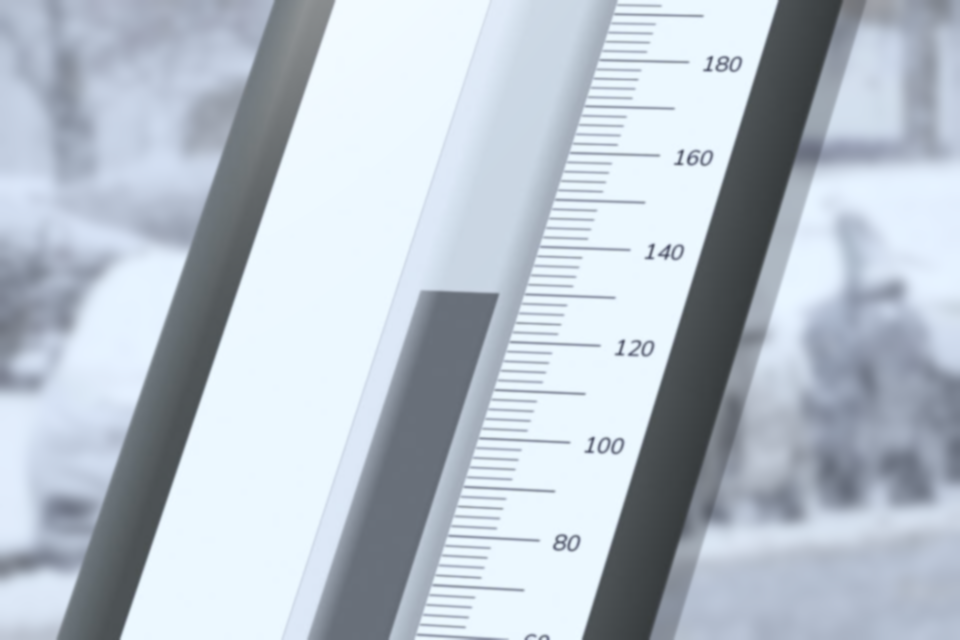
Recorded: 130,mmHg
